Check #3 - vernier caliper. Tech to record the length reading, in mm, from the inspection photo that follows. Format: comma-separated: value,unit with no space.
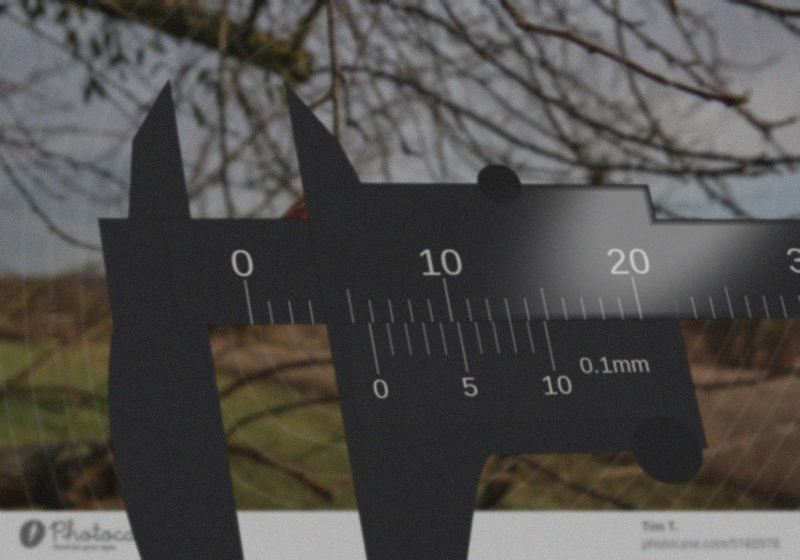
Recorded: 5.8,mm
